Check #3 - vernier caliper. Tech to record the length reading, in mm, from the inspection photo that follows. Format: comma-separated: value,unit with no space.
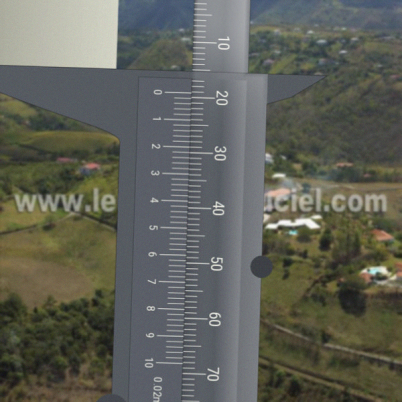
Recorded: 19.2,mm
